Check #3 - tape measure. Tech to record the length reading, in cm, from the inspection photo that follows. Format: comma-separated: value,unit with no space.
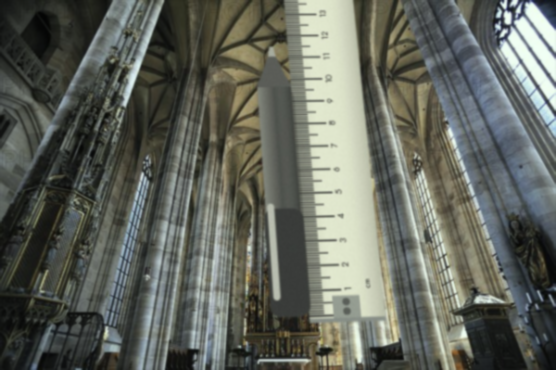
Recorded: 11.5,cm
